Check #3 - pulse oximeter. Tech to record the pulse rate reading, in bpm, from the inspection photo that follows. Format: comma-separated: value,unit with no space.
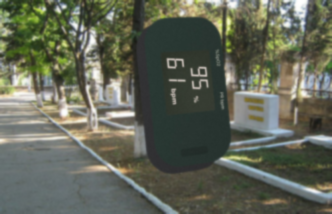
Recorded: 61,bpm
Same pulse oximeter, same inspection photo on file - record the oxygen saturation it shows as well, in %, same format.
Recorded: 95,%
